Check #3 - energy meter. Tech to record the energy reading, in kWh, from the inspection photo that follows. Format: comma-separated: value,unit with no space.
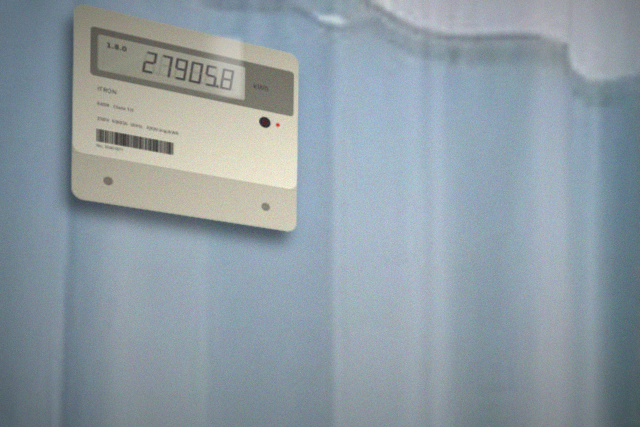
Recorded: 27905.8,kWh
